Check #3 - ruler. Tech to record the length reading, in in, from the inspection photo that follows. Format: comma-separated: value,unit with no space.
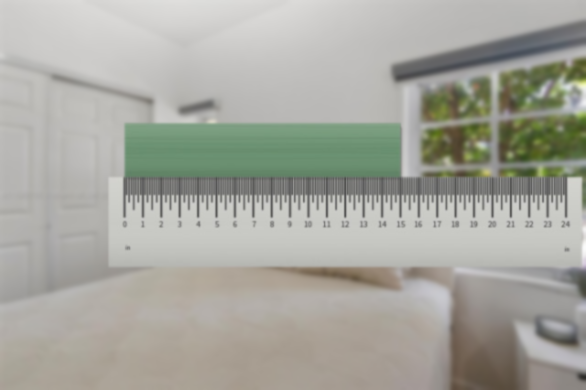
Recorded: 15,in
